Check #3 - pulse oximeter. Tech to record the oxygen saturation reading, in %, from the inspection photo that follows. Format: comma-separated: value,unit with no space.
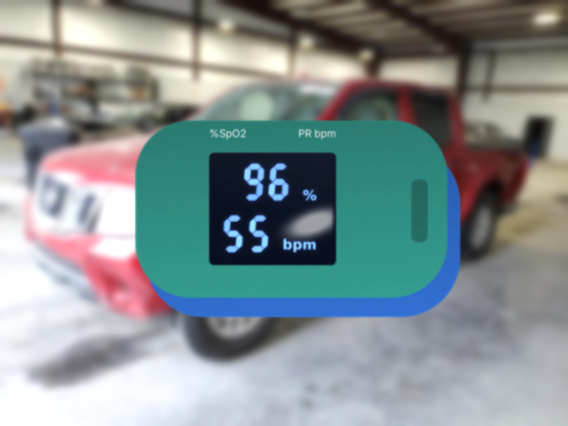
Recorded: 96,%
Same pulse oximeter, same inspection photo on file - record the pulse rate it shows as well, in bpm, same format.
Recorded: 55,bpm
